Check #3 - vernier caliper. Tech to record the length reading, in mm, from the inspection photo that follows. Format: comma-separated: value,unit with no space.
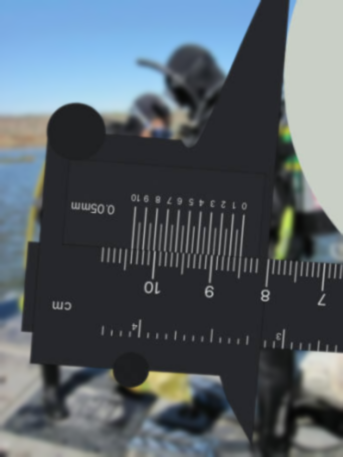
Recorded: 85.0,mm
